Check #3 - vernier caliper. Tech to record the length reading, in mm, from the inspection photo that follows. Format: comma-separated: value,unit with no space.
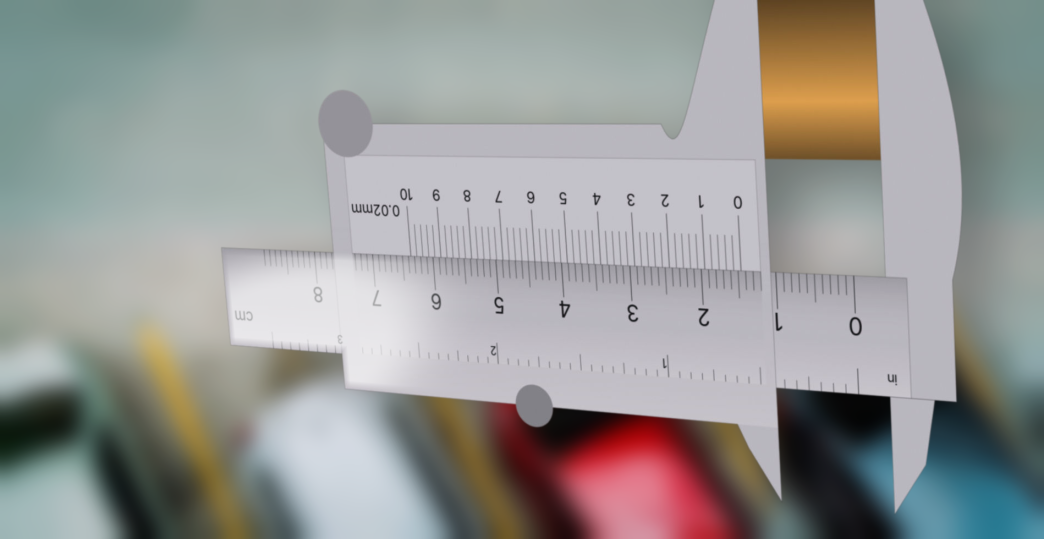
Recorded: 14.6,mm
